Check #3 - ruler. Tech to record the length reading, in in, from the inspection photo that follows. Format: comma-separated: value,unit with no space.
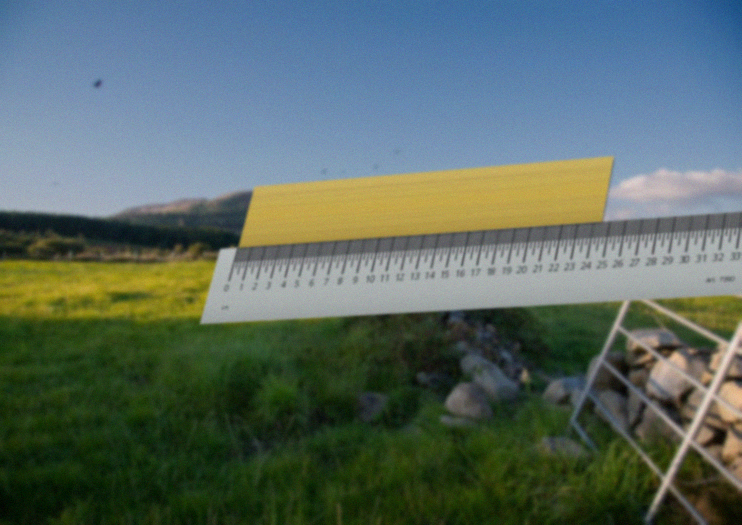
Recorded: 24.5,in
